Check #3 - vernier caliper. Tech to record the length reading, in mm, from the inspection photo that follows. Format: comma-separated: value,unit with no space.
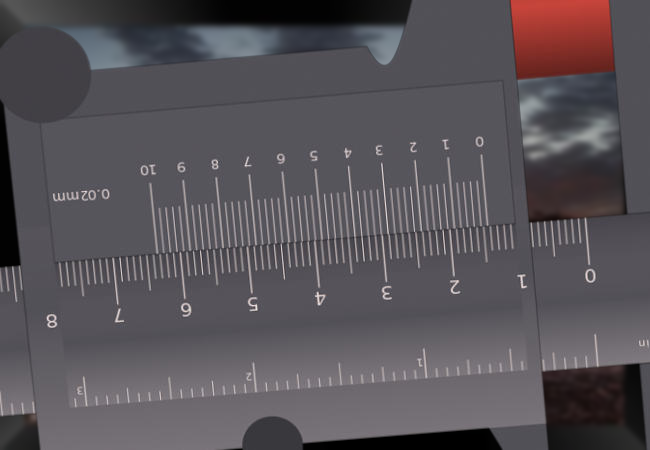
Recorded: 14.4,mm
